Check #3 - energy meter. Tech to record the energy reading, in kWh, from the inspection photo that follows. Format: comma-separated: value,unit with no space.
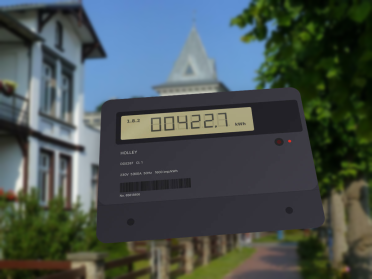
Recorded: 422.7,kWh
